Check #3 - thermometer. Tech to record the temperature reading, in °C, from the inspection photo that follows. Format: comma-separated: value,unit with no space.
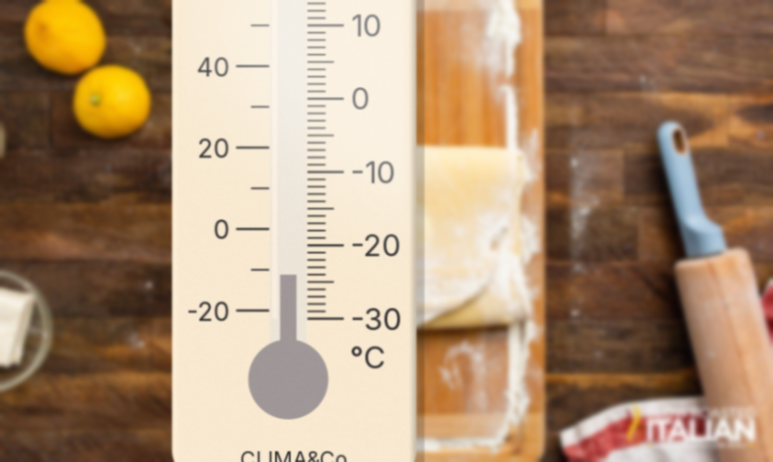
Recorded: -24,°C
